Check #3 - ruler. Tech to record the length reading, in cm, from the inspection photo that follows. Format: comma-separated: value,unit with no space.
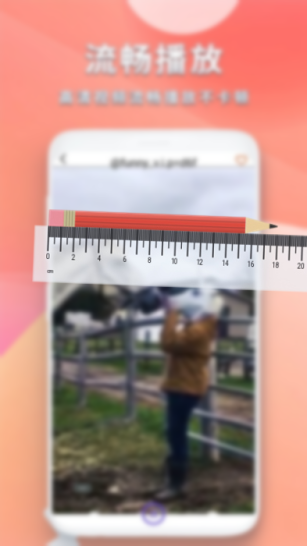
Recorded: 18,cm
